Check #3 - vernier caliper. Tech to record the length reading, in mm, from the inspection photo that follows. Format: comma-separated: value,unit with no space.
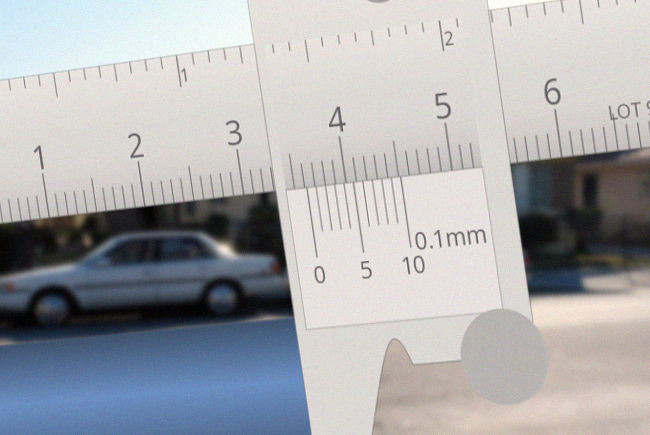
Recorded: 36.2,mm
